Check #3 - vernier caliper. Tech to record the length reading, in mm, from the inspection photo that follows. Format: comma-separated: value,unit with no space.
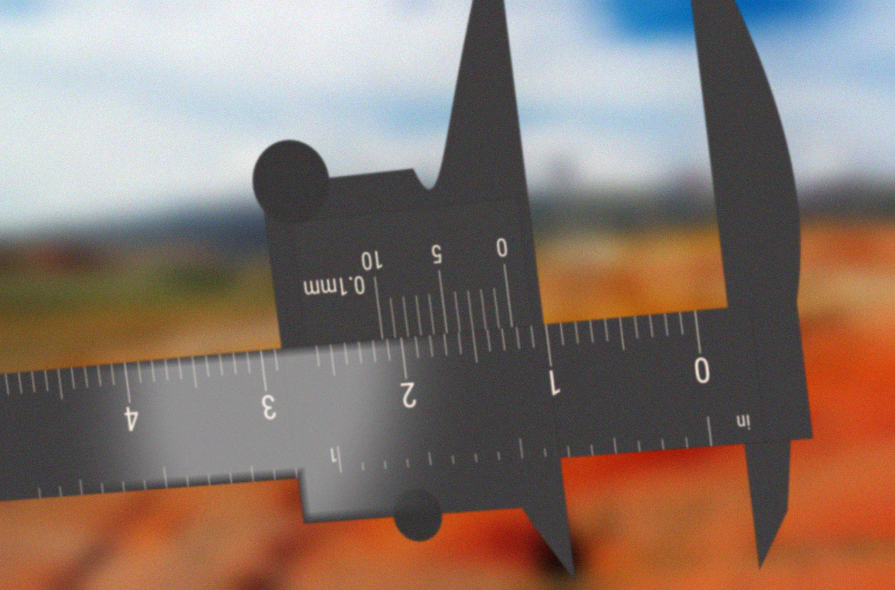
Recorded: 12.3,mm
